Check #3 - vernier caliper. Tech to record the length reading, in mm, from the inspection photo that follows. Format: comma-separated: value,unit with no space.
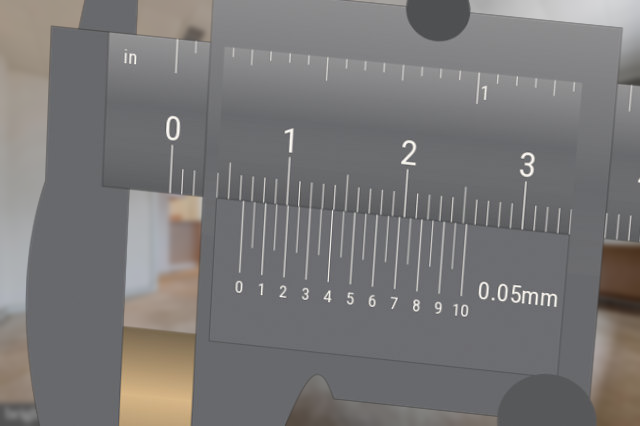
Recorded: 6.3,mm
